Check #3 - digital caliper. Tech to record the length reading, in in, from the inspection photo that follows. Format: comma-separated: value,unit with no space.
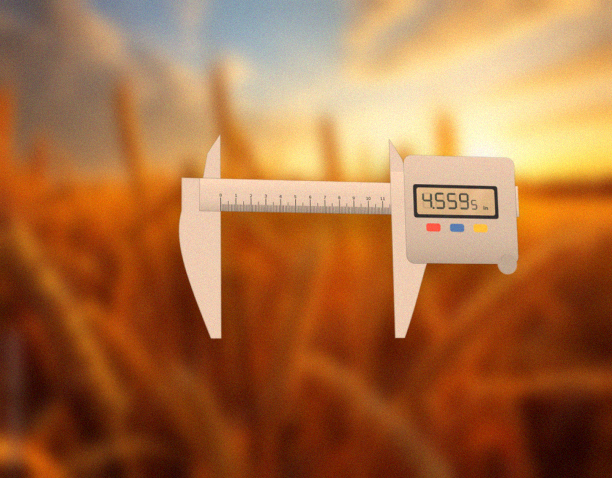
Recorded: 4.5595,in
